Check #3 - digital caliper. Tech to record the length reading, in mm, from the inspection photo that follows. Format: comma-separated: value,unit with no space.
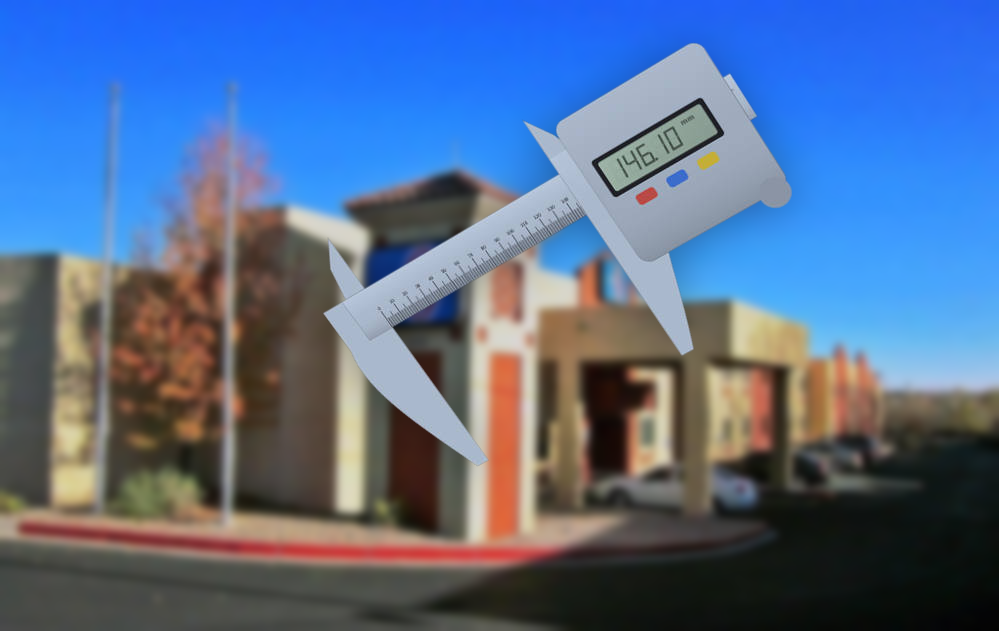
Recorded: 146.10,mm
